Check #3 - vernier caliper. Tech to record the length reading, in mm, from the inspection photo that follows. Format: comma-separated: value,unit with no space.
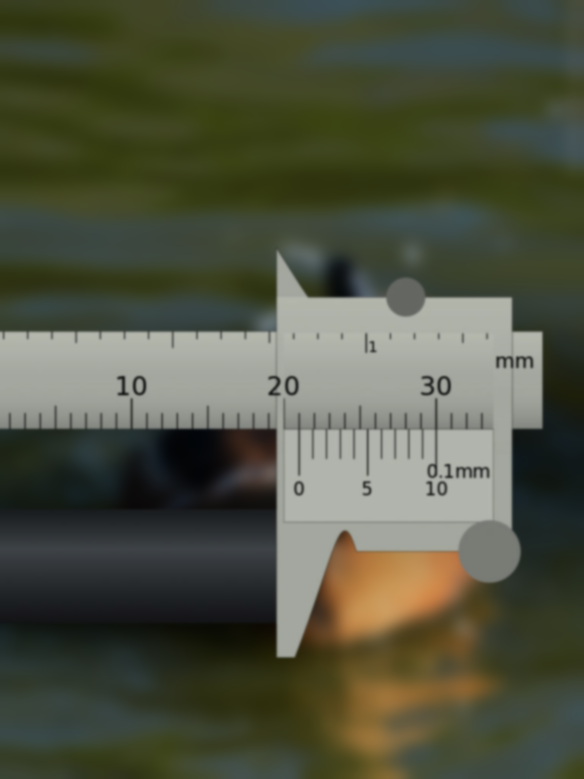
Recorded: 21.0,mm
